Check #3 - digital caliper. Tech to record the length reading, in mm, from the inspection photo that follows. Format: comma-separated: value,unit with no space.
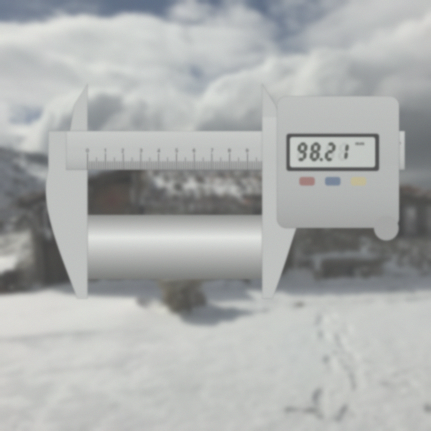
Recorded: 98.21,mm
